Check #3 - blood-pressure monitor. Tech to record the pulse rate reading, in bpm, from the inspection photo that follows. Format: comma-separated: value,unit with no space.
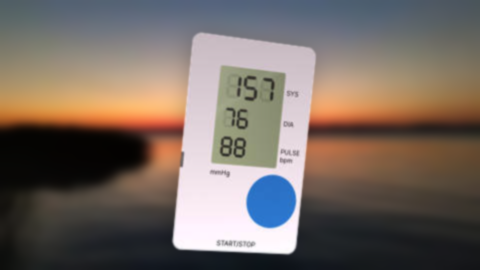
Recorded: 88,bpm
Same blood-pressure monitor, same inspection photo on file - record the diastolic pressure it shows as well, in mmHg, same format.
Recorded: 76,mmHg
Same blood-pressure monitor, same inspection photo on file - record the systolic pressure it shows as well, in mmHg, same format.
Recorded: 157,mmHg
